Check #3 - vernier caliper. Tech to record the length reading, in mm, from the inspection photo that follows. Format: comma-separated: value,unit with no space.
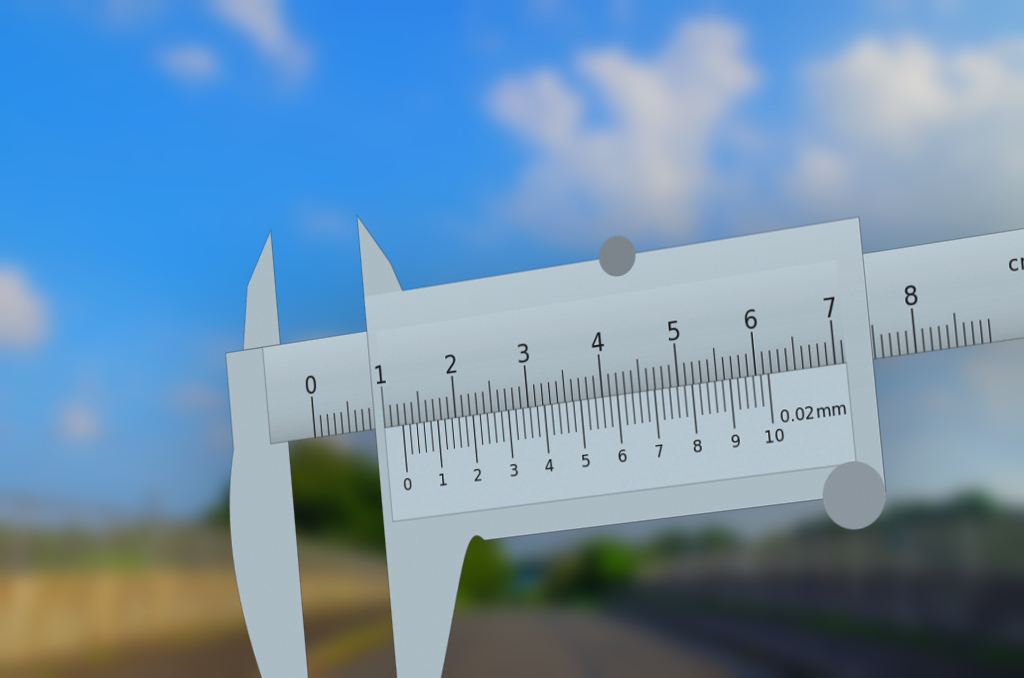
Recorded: 12.6,mm
